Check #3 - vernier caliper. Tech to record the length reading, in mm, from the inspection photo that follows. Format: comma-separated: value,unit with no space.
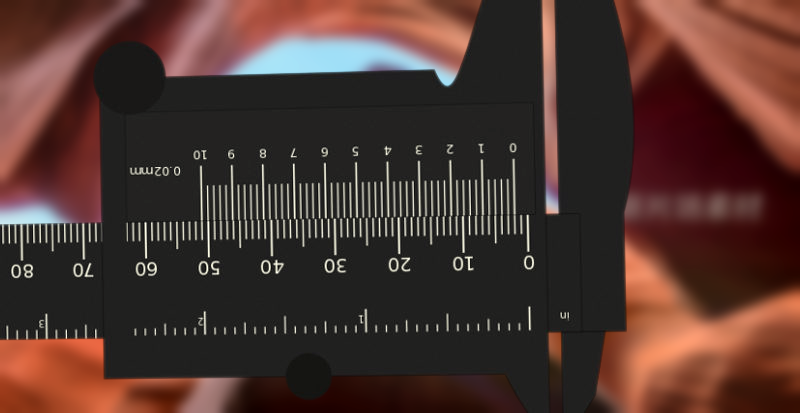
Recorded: 2.0,mm
